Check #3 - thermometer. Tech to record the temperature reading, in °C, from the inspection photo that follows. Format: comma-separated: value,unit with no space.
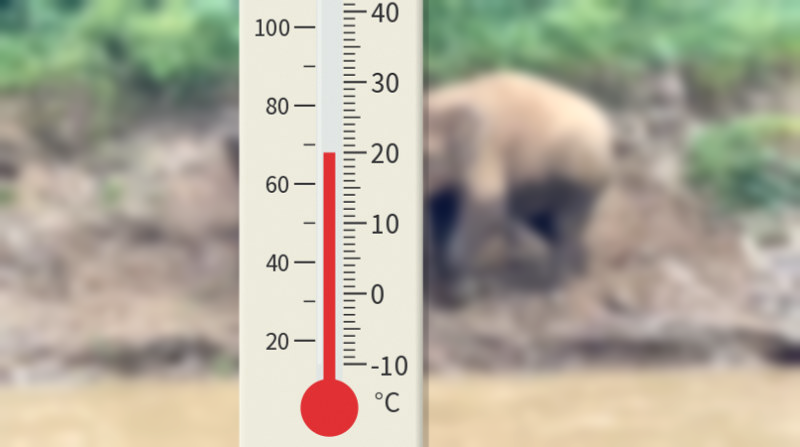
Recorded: 20,°C
